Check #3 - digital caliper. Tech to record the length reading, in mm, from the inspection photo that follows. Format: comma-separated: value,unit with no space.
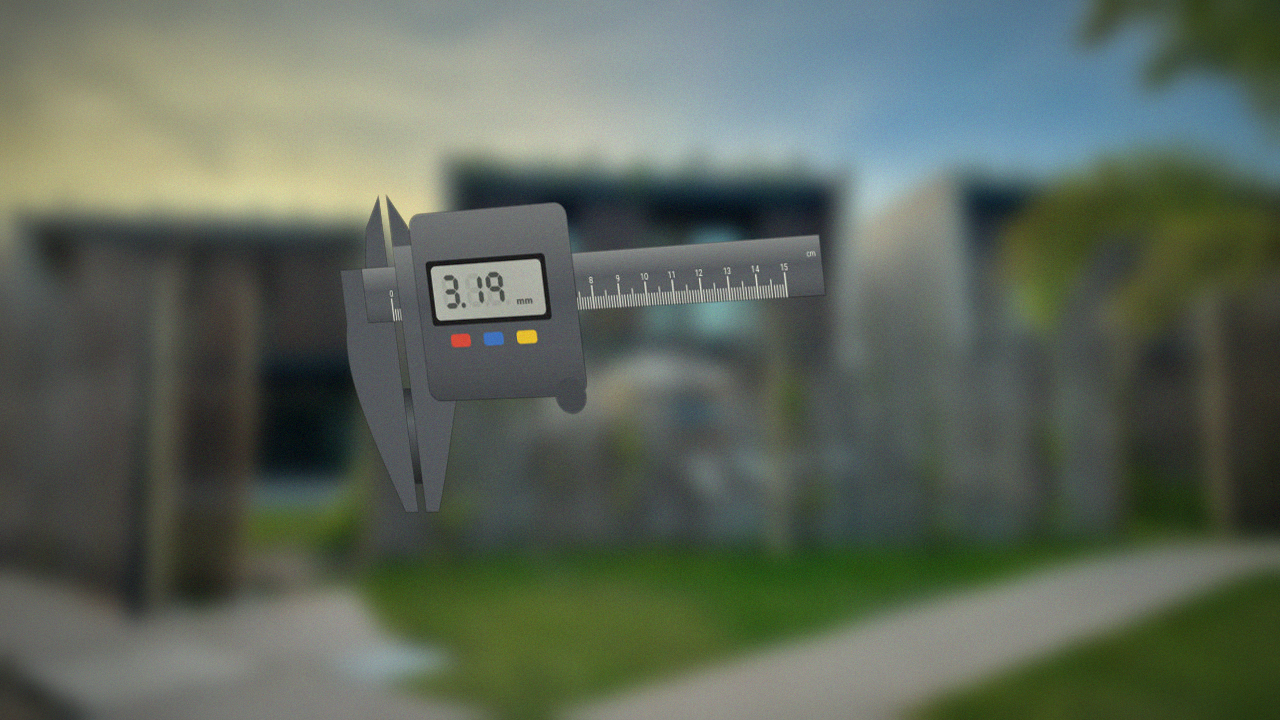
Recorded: 3.19,mm
